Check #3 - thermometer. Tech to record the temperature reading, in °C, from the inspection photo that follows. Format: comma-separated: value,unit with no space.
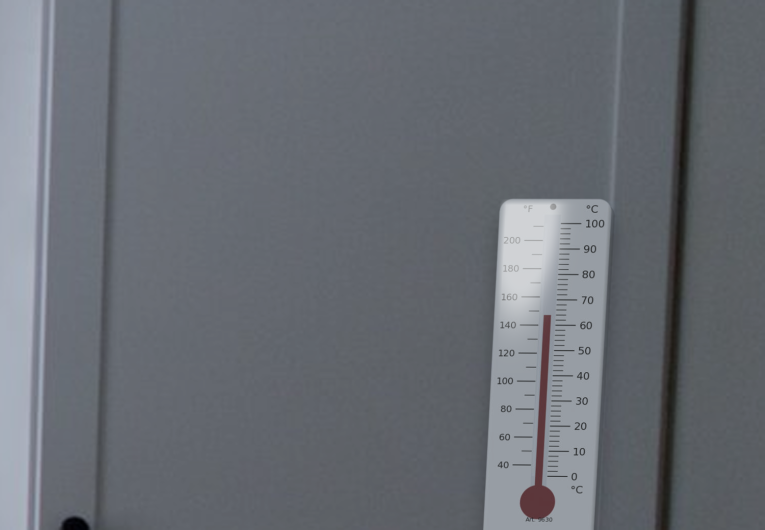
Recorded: 64,°C
